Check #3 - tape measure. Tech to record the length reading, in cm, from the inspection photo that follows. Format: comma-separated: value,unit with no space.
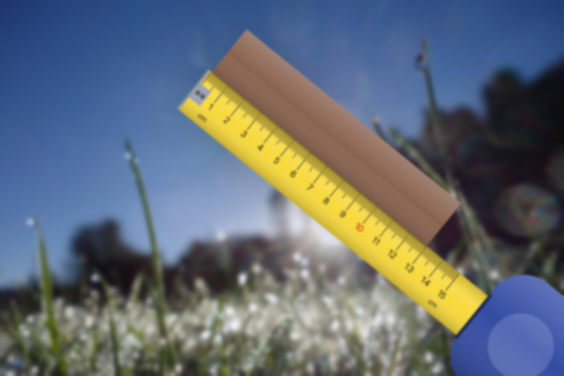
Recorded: 13,cm
